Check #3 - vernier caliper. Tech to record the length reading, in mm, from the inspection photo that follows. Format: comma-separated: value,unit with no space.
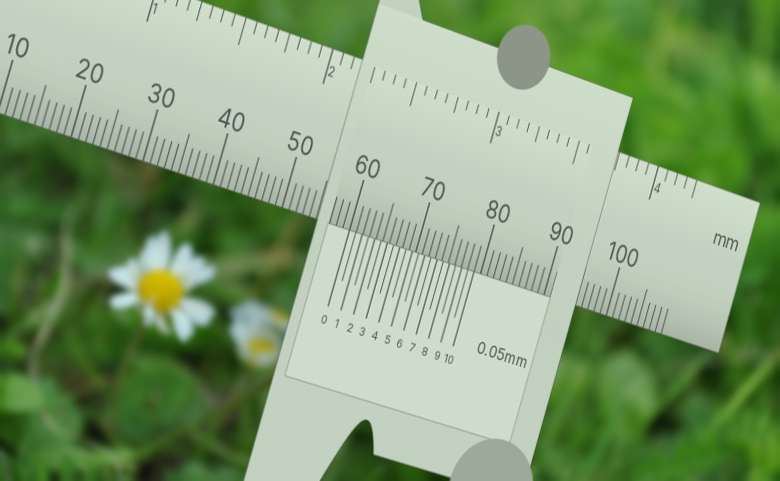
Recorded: 60.0,mm
